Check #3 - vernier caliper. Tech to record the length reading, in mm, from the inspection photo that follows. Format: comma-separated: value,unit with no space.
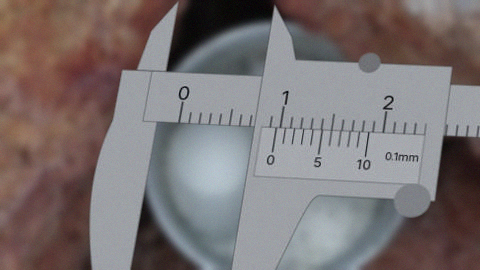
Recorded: 9.6,mm
